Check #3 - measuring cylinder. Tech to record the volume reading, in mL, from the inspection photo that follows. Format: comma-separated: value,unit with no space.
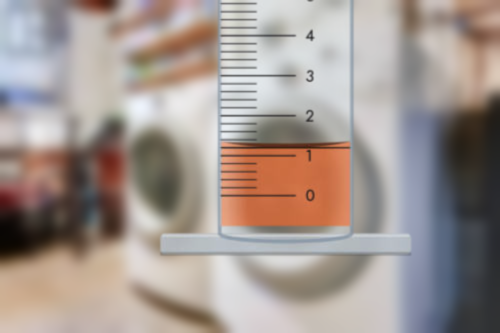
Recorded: 1.2,mL
